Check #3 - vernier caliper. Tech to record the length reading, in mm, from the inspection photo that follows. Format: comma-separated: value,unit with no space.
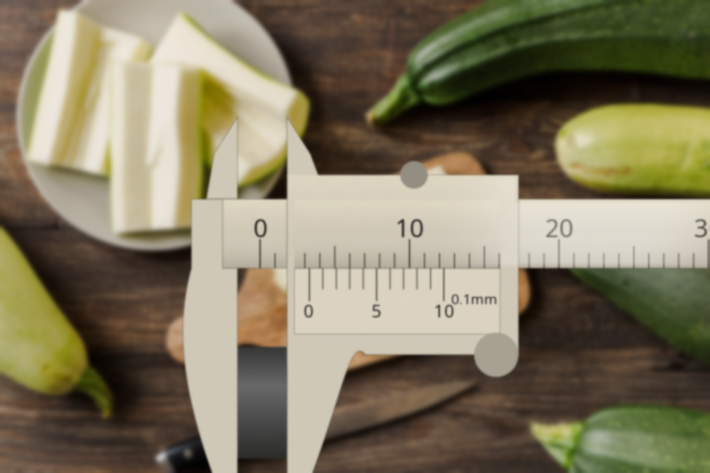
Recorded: 3.3,mm
